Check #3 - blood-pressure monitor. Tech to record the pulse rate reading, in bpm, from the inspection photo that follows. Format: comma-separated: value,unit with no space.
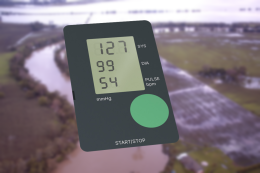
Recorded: 54,bpm
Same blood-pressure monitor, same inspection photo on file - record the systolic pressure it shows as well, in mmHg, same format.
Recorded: 127,mmHg
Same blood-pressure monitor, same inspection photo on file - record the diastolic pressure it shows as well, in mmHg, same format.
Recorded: 99,mmHg
